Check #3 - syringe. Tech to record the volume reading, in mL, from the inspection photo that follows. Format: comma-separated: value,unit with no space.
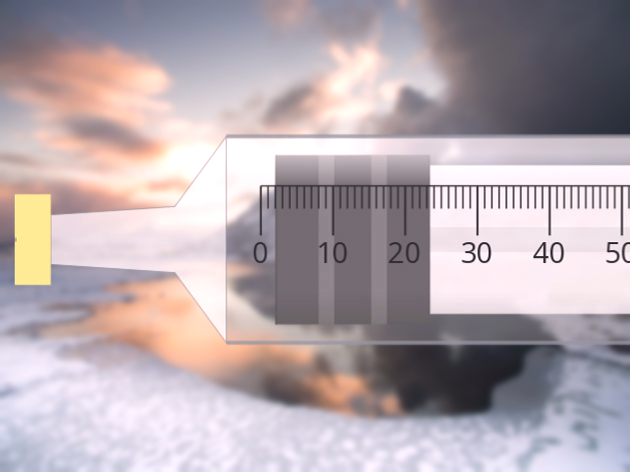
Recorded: 2,mL
